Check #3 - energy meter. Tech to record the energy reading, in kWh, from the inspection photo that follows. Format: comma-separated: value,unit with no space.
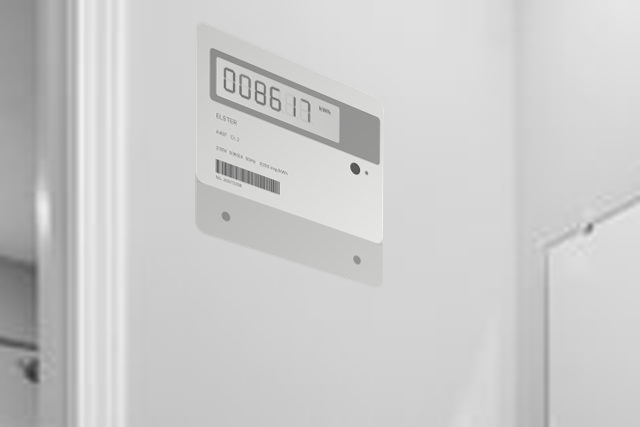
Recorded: 8617,kWh
